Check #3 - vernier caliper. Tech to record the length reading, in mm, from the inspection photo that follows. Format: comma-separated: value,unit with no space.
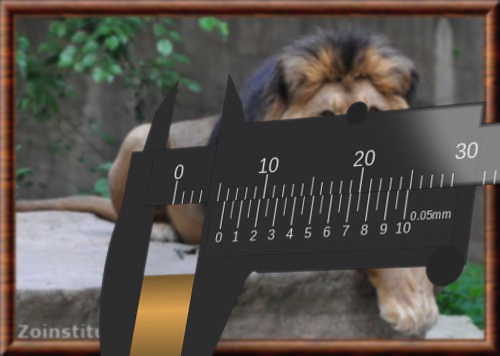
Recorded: 5.8,mm
